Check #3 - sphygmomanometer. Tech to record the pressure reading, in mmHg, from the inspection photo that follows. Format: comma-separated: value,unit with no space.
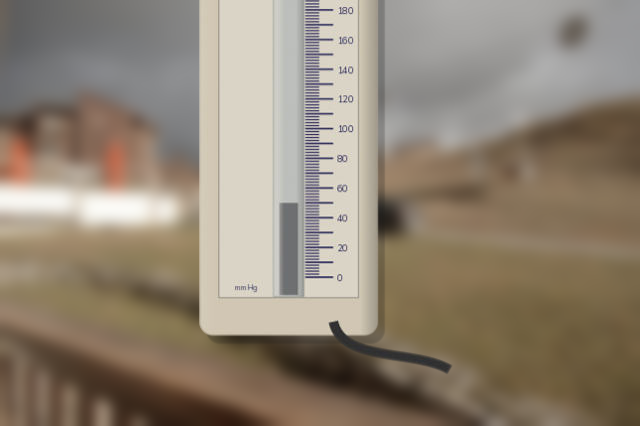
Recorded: 50,mmHg
